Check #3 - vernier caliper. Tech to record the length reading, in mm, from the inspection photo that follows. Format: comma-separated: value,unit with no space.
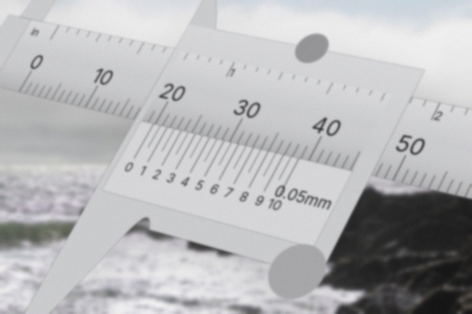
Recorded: 19.8,mm
